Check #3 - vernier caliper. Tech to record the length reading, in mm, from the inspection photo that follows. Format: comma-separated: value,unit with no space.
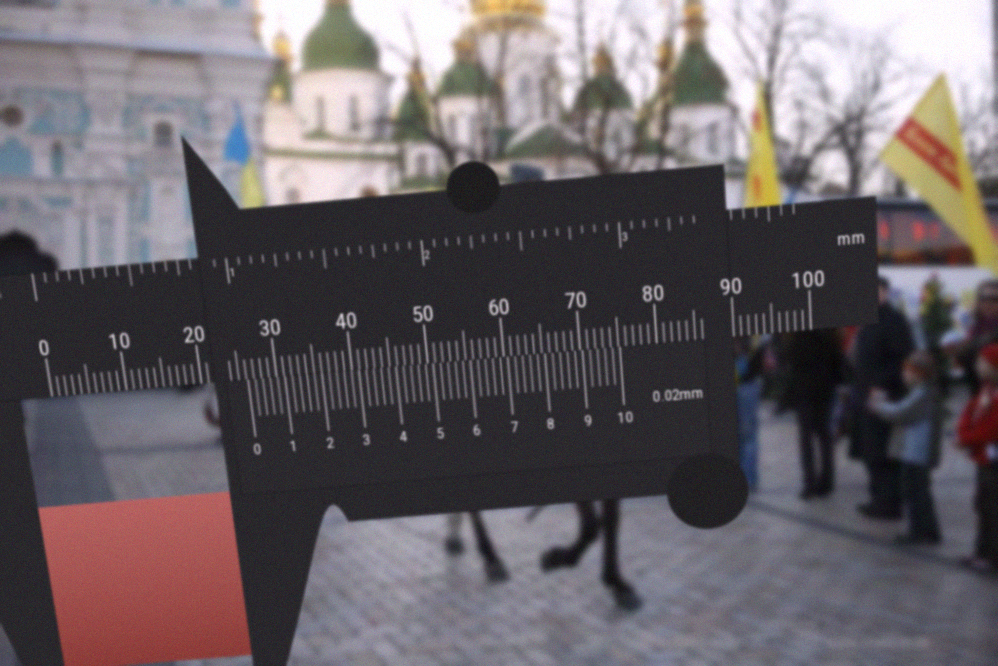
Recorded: 26.2,mm
